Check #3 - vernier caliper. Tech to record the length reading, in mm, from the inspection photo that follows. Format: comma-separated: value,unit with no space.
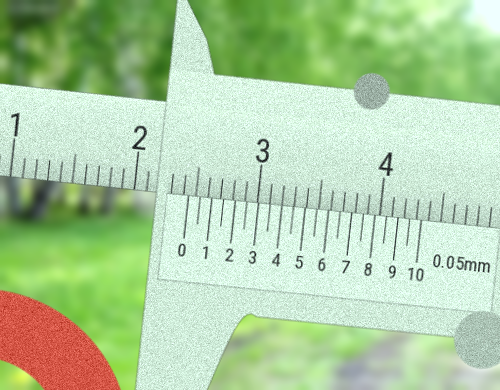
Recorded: 24.4,mm
